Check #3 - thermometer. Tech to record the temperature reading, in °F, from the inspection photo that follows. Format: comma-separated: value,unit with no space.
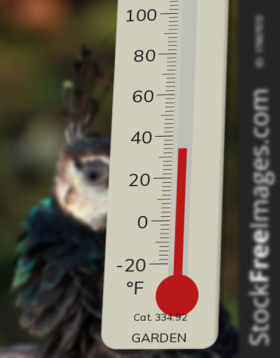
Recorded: 34,°F
